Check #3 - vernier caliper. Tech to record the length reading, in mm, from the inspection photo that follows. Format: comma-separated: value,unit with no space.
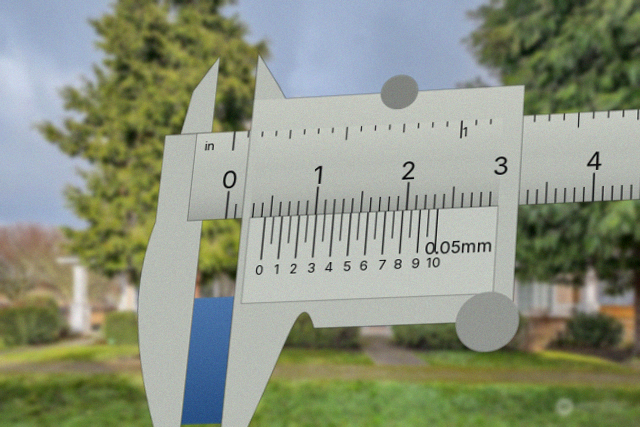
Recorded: 4.4,mm
